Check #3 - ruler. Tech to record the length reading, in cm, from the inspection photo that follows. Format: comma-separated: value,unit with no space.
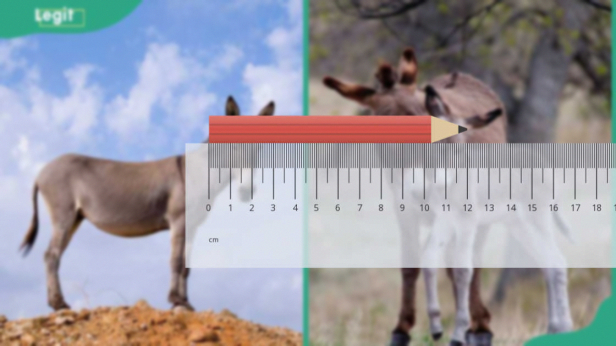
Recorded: 12,cm
